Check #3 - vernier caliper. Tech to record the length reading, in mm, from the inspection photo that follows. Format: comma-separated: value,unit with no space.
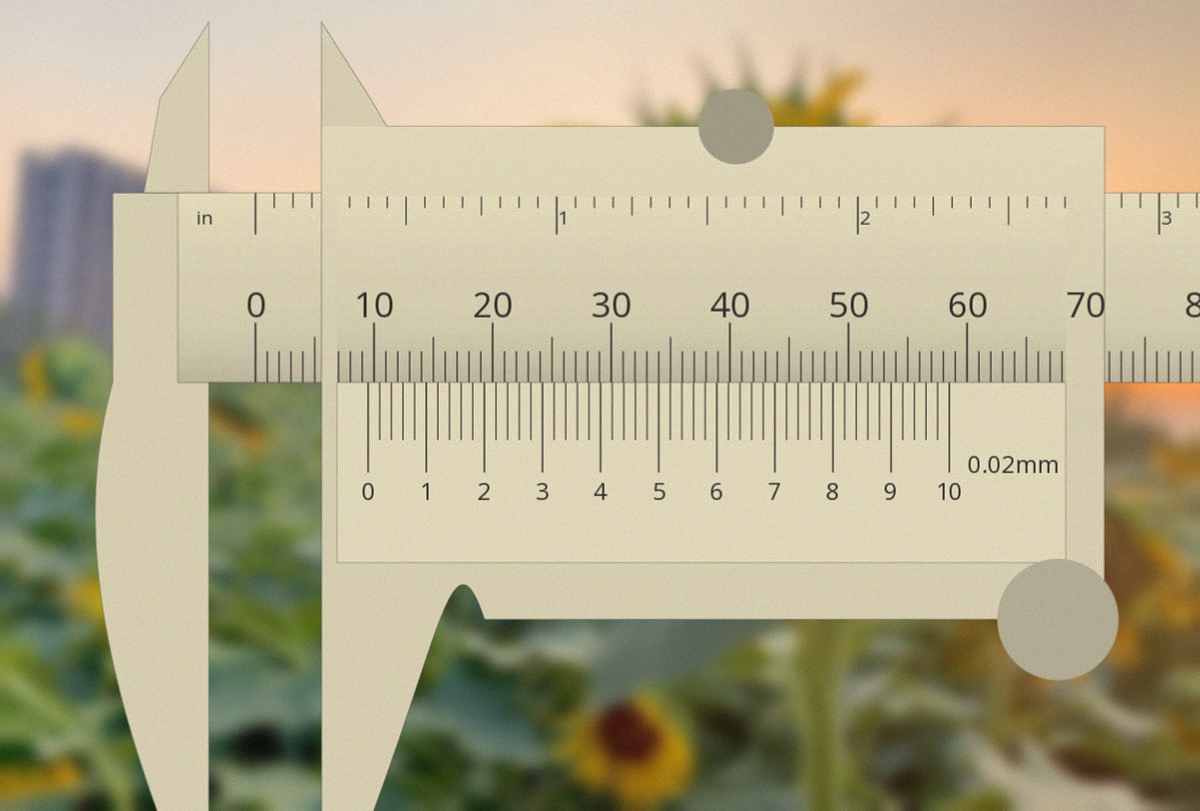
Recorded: 9.5,mm
